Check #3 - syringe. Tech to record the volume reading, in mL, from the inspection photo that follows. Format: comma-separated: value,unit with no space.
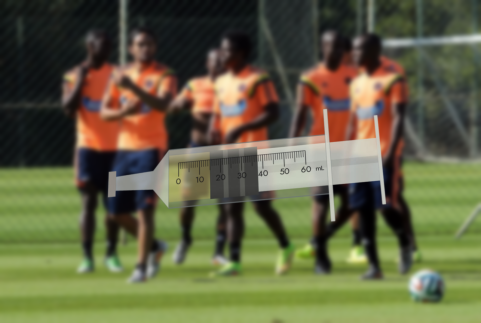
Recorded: 15,mL
